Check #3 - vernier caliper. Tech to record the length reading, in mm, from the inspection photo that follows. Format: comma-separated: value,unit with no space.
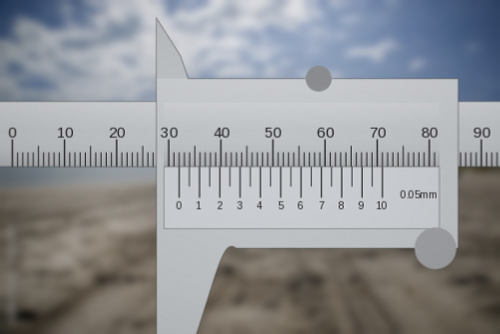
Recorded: 32.0,mm
